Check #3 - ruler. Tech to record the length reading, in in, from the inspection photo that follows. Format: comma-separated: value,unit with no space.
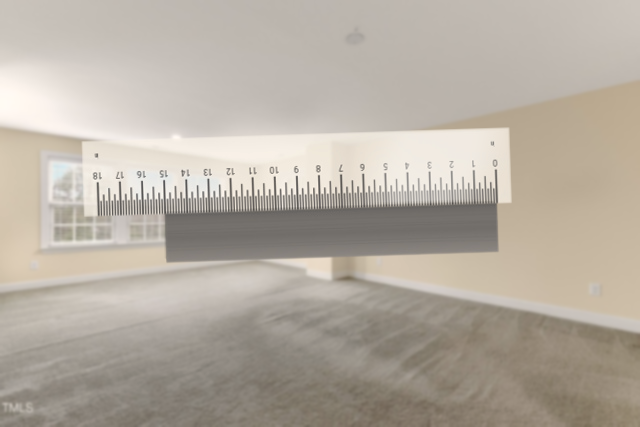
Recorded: 15,in
